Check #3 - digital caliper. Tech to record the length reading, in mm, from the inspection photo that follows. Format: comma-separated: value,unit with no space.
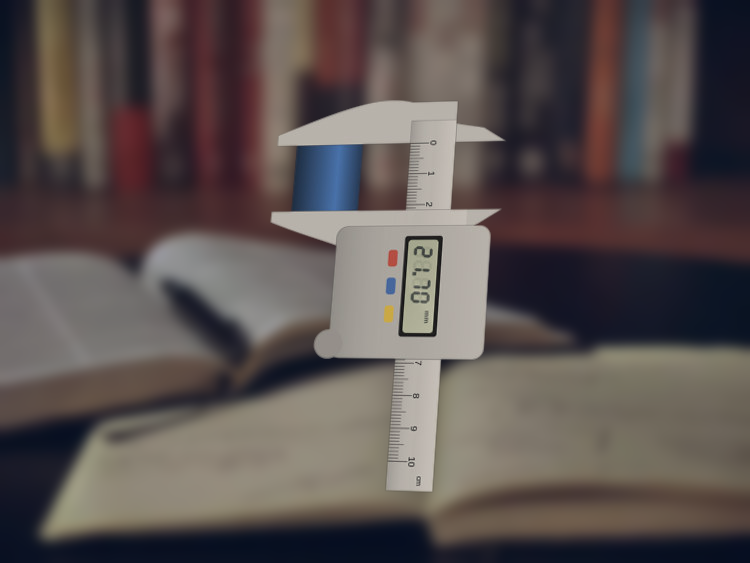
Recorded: 21.70,mm
